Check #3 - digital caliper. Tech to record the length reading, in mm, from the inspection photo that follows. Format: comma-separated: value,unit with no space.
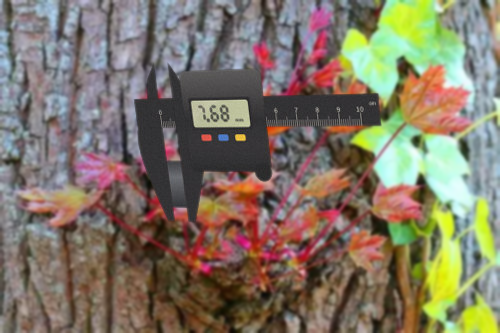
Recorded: 7.68,mm
